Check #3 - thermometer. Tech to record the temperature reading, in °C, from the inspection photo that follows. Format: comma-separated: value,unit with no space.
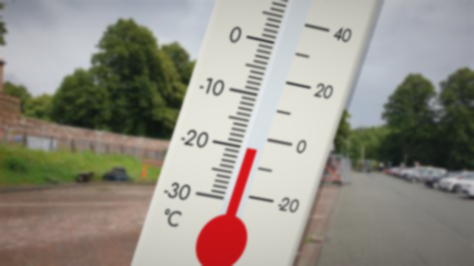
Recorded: -20,°C
